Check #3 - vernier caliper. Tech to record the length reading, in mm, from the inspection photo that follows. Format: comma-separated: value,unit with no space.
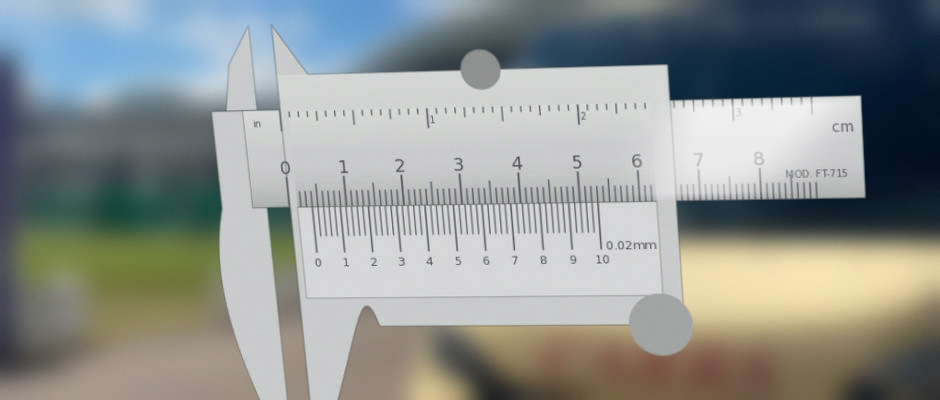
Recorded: 4.0,mm
